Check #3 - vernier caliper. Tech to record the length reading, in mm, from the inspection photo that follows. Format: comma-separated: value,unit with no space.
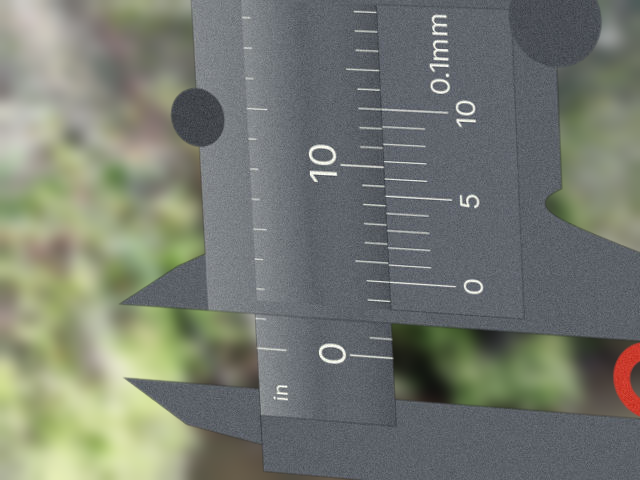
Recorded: 4.0,mm
